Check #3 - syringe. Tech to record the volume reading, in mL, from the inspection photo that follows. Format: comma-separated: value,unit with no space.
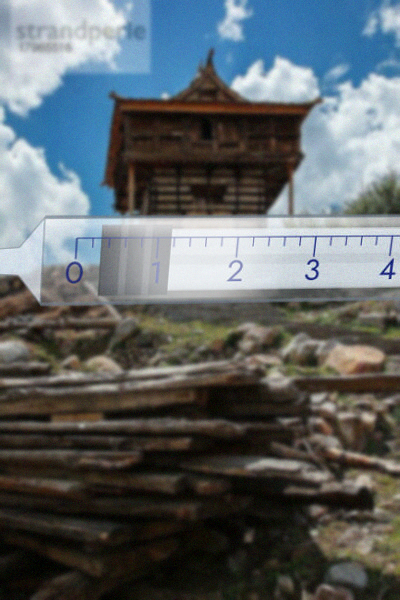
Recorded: 0.3,mL
